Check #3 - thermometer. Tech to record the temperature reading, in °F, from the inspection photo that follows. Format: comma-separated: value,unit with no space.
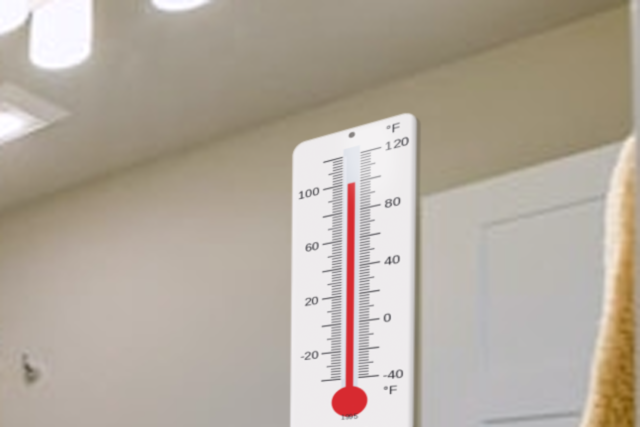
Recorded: 100,°F
